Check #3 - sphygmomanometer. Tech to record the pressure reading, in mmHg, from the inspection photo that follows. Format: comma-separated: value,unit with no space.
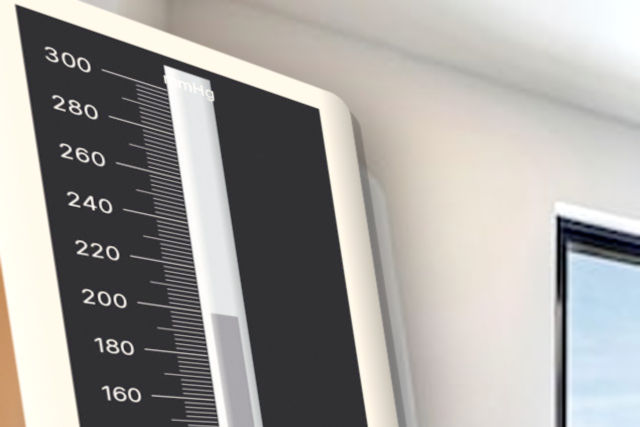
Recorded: 200,mmHg
